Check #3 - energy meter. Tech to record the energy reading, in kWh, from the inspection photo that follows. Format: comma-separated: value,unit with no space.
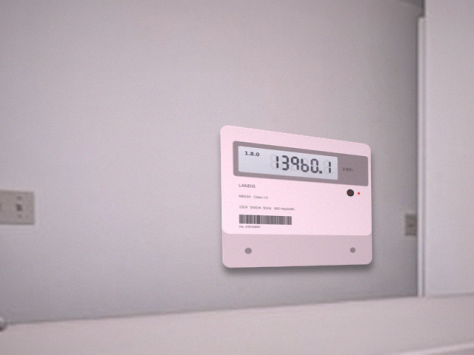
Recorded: 13960.1,kWh
